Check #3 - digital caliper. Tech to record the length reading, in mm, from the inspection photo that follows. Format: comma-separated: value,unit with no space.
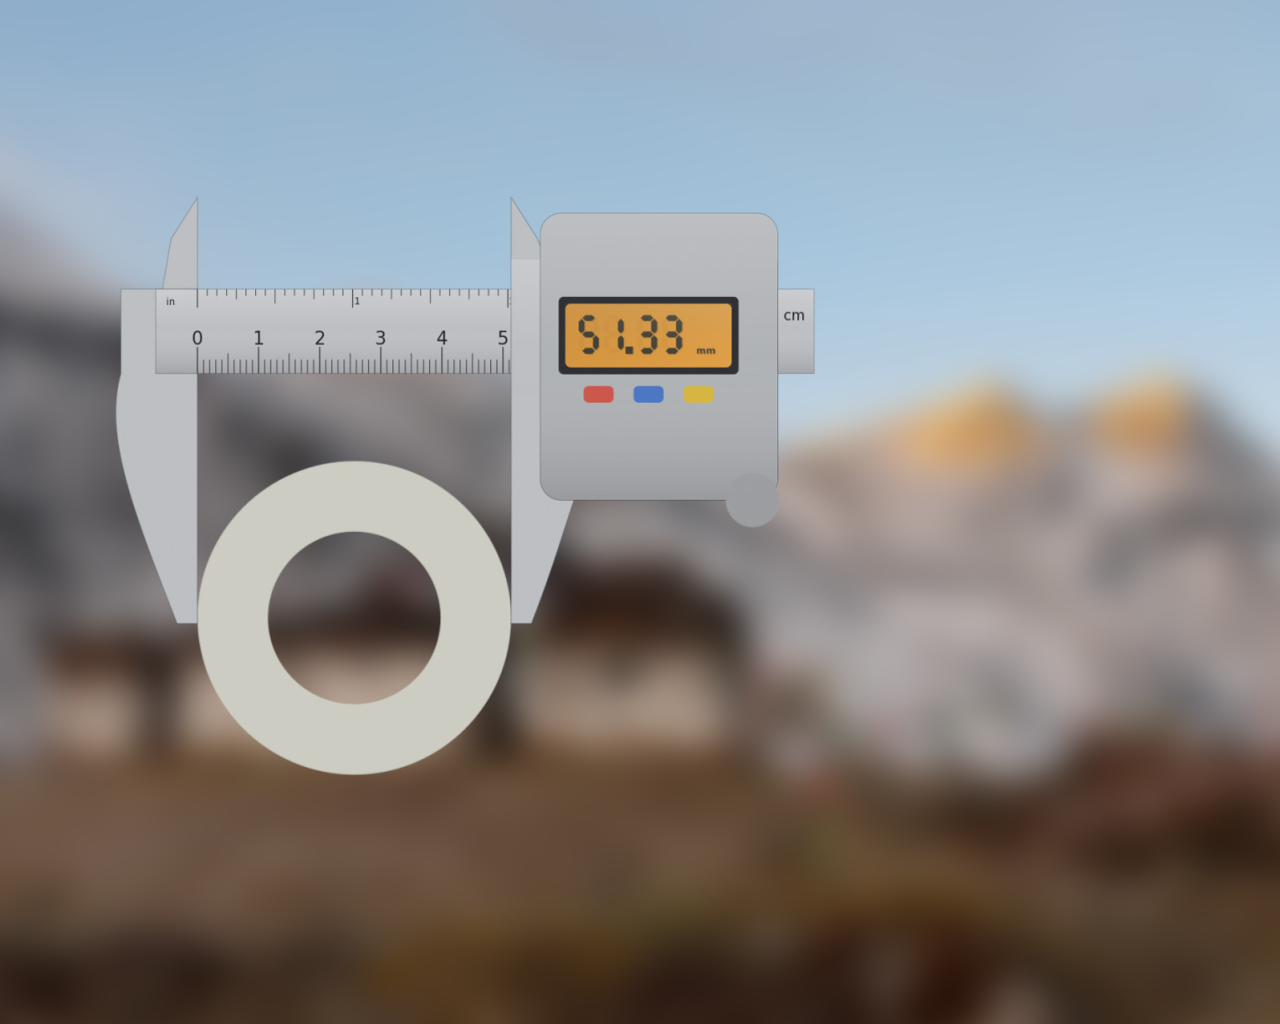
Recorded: 51.33,mm
